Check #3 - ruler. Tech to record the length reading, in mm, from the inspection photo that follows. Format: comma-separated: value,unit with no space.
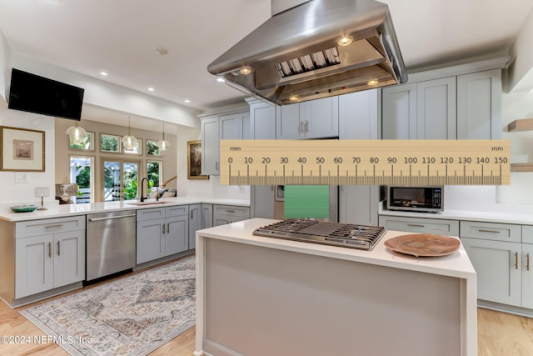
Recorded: 25,mm
